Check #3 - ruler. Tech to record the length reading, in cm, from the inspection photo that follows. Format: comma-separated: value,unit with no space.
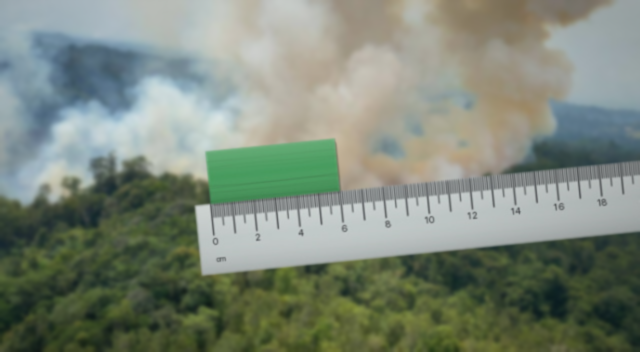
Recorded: 6,cm
